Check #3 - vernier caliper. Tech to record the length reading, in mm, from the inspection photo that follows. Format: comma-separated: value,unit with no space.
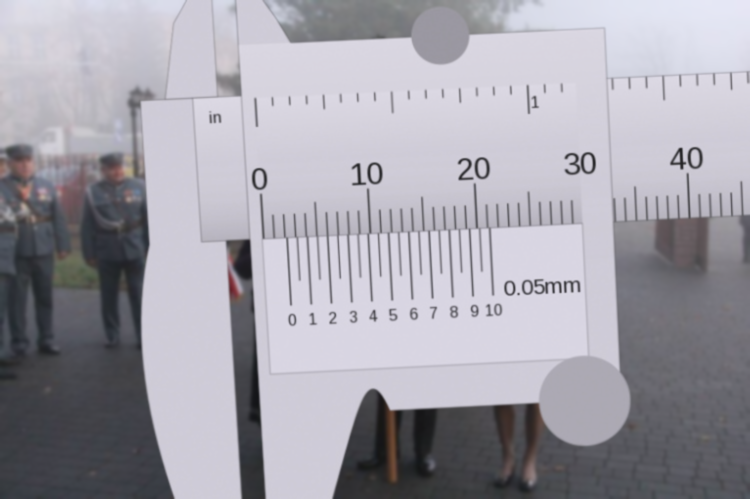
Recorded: 2.2,mm
